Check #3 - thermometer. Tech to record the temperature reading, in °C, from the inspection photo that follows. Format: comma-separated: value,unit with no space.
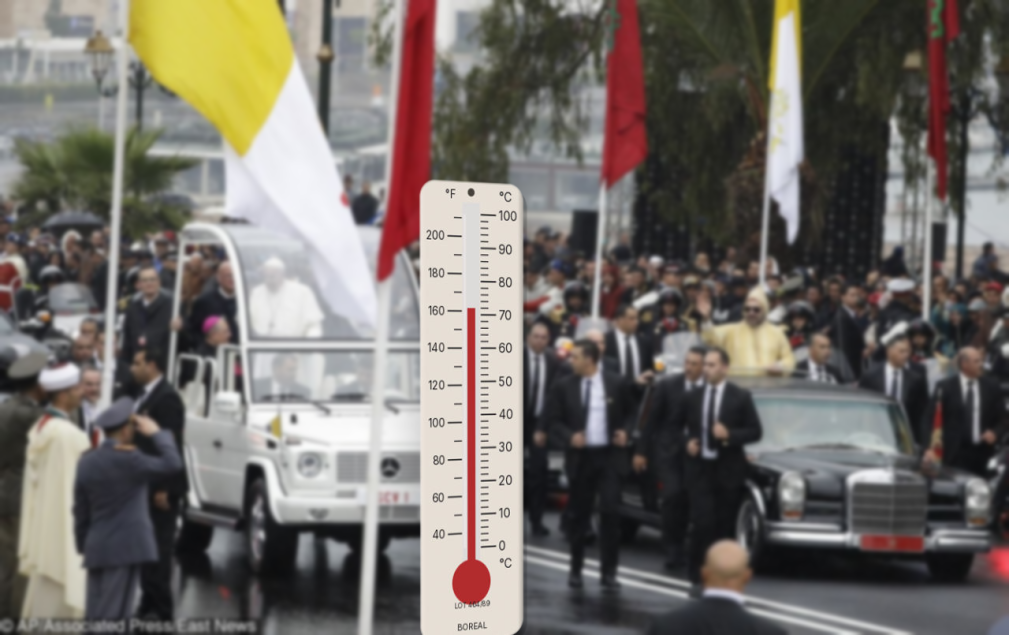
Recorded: 72,°C
